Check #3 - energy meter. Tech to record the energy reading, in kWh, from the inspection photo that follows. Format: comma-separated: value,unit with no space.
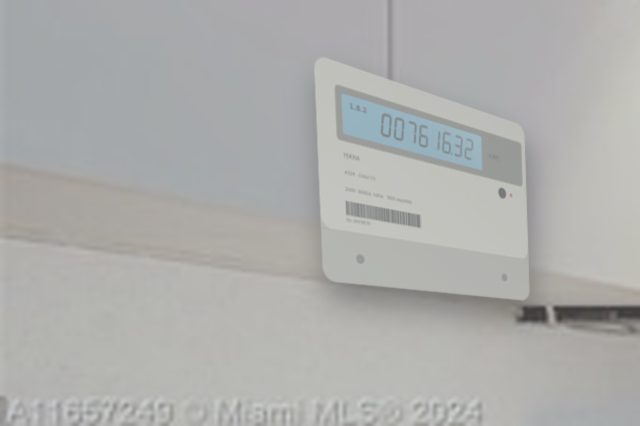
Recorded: 7616.32,kWh
